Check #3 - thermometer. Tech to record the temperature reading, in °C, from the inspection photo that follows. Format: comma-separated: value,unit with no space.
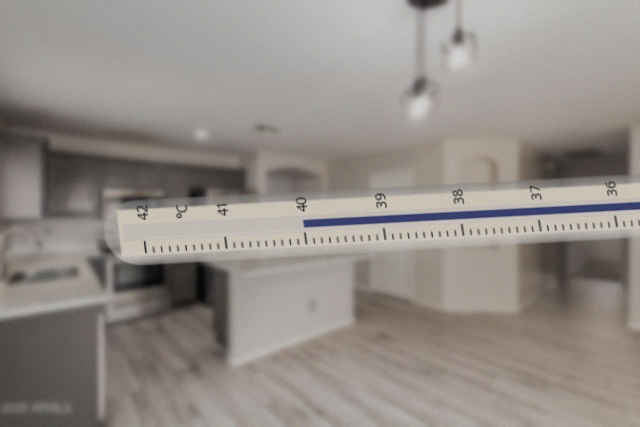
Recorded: 40,°C
